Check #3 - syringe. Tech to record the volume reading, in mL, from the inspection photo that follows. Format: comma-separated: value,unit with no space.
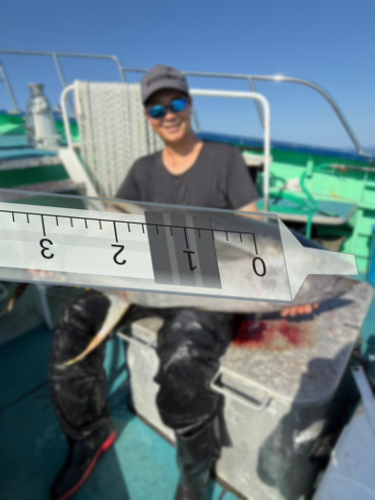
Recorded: 0.6,mL
